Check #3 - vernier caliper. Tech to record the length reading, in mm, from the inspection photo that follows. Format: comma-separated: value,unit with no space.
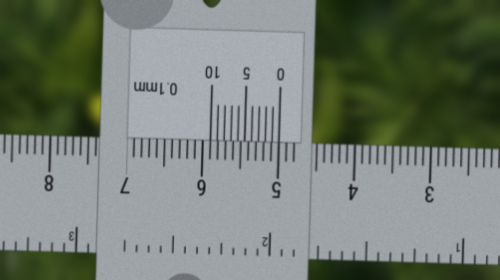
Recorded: 50.0,mm
